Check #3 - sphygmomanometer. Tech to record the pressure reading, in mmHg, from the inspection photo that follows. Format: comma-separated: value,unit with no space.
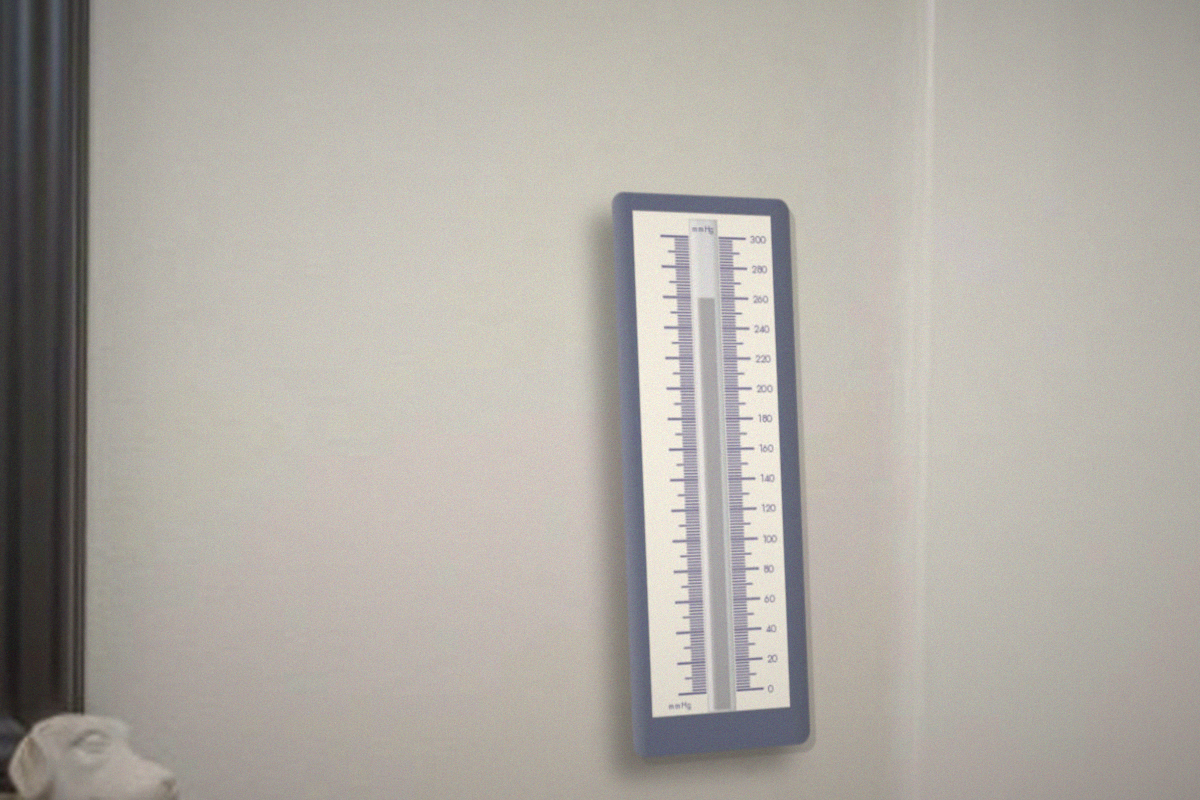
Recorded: 260,mmHg
